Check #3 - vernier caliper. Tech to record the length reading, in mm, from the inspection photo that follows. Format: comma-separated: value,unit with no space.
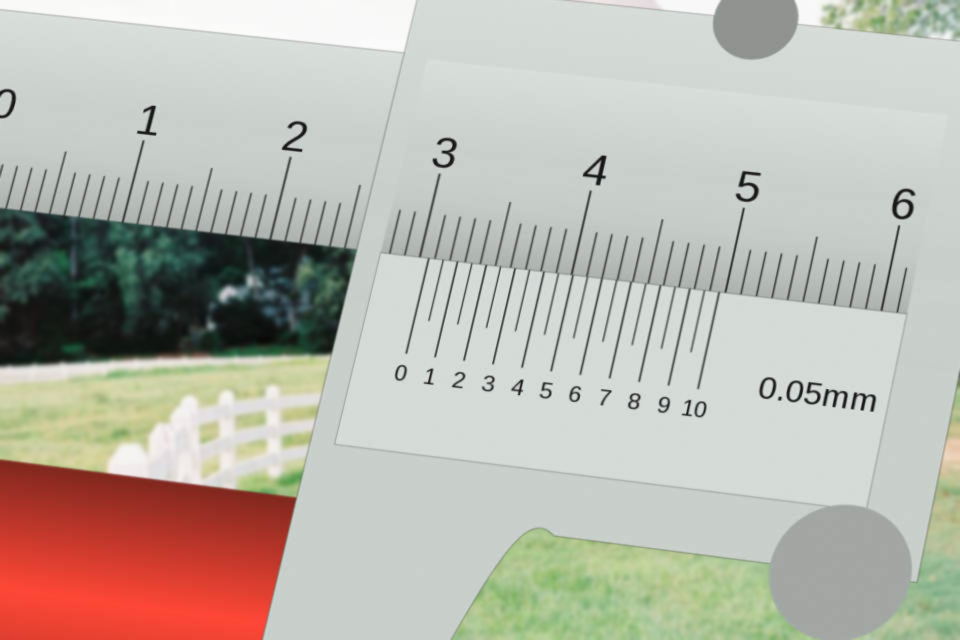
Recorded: 30.6,mm
